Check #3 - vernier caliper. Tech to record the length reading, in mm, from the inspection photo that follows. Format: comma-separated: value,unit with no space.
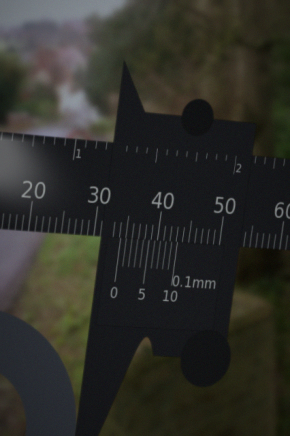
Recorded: 34.2,mm
